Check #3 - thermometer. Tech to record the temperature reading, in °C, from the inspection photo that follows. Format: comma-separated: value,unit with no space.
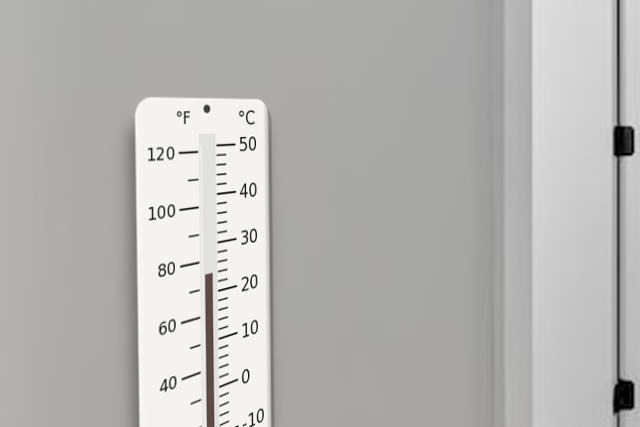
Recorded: 24,°C
